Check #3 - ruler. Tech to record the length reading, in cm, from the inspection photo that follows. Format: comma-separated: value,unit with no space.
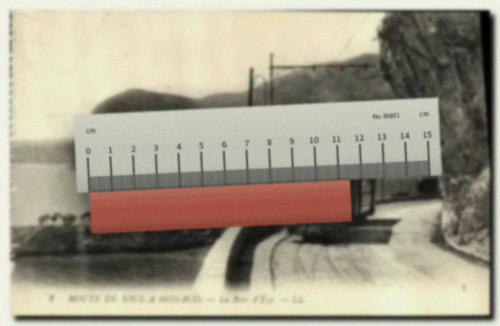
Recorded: 11.5,cm
